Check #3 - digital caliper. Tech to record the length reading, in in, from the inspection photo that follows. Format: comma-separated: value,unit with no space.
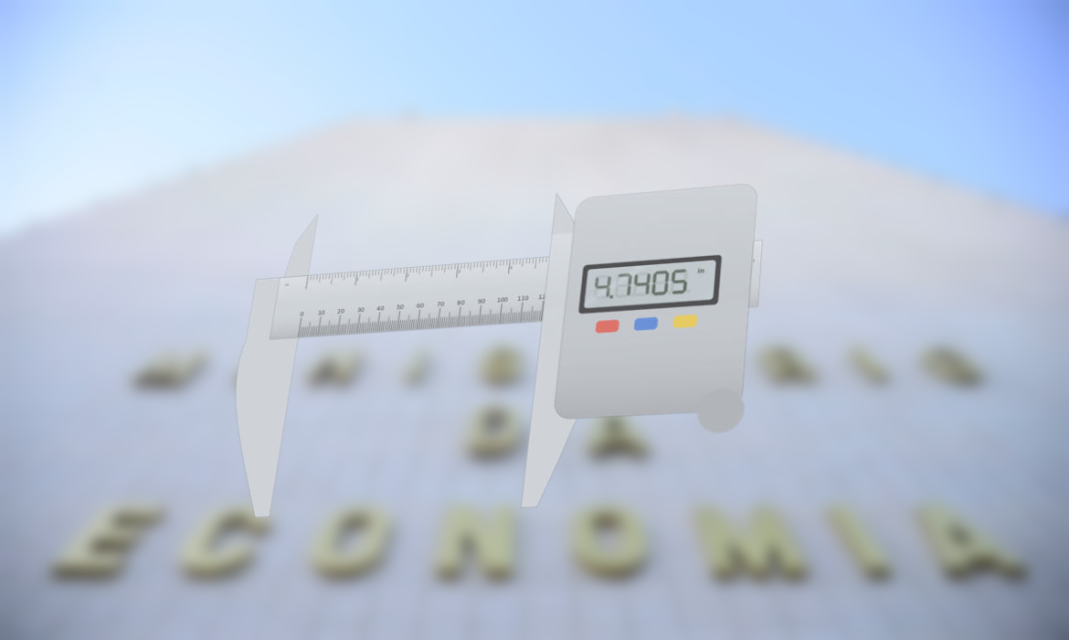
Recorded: 4.7405,in
